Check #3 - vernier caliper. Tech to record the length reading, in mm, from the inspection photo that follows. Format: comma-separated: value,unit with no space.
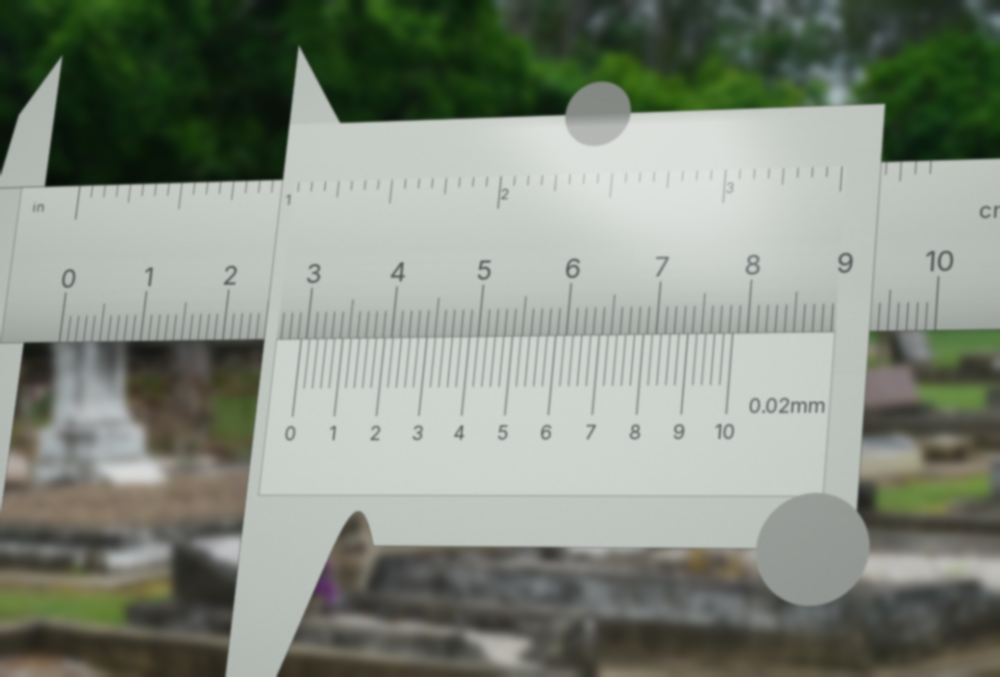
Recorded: 29.4,mm
